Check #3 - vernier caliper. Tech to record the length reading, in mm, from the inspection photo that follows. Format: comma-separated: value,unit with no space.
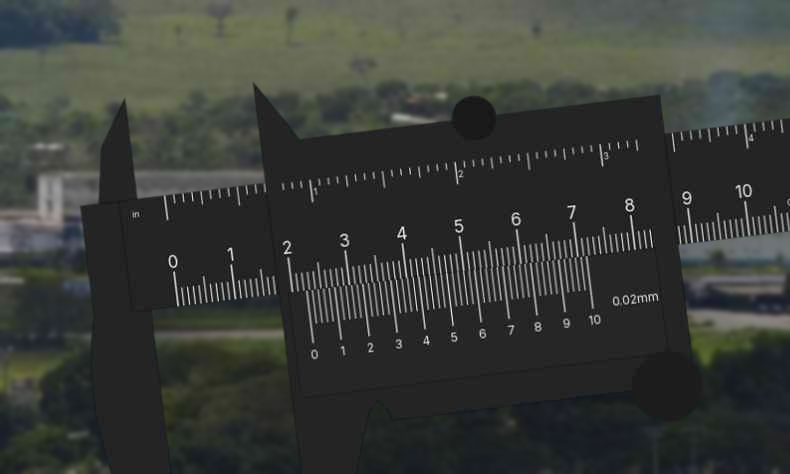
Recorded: 22.5,mm
